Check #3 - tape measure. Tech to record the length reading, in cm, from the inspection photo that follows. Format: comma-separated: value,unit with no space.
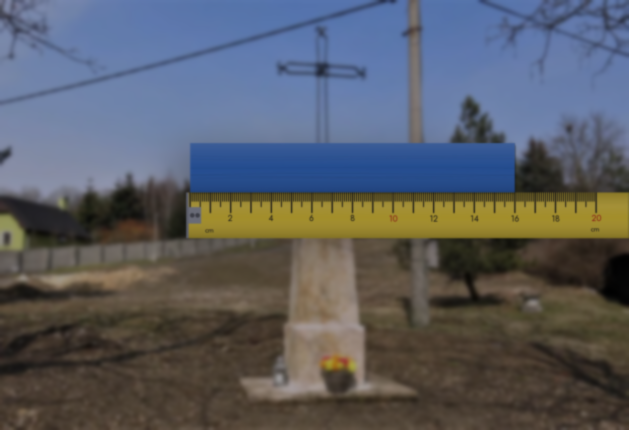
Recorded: 16,cm
